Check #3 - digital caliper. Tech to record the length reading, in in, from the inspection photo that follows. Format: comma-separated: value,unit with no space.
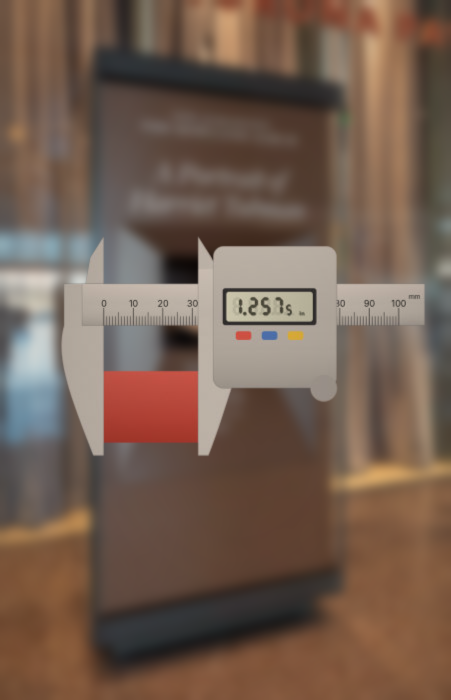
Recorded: 1.2575,in
